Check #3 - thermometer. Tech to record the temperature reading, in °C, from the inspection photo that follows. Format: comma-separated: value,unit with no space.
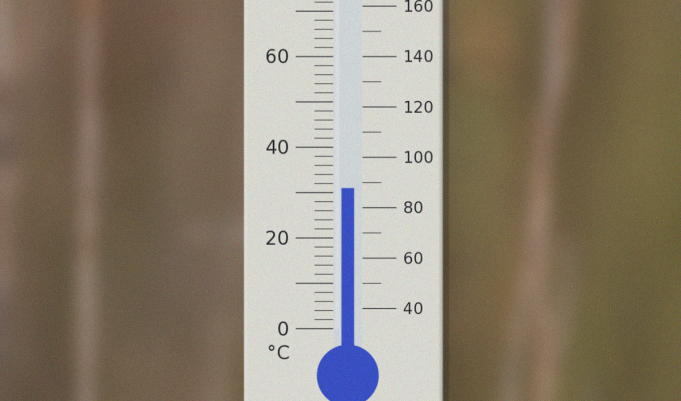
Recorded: 31,°C
